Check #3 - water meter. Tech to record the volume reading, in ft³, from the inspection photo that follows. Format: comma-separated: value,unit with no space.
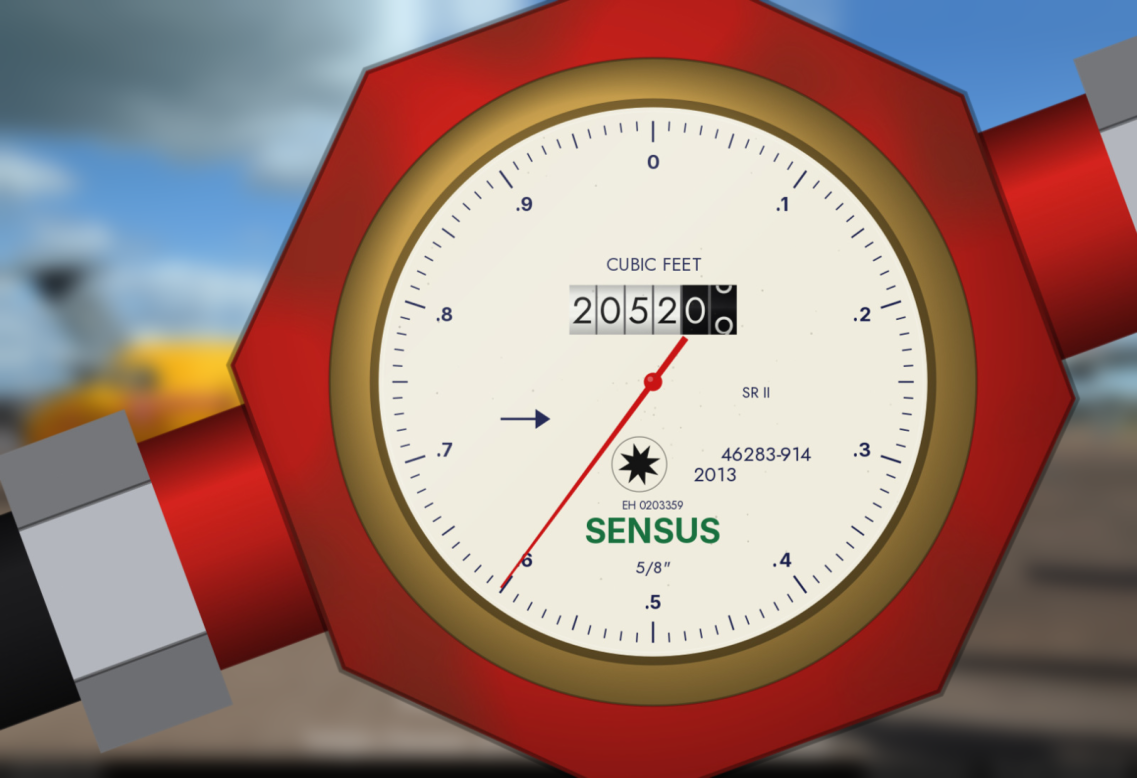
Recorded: 205208.60,ft³
